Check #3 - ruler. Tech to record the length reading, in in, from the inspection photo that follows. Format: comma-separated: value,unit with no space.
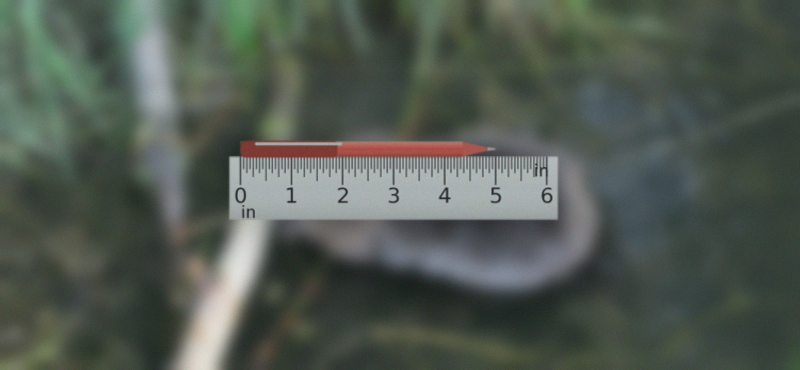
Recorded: 5,in
